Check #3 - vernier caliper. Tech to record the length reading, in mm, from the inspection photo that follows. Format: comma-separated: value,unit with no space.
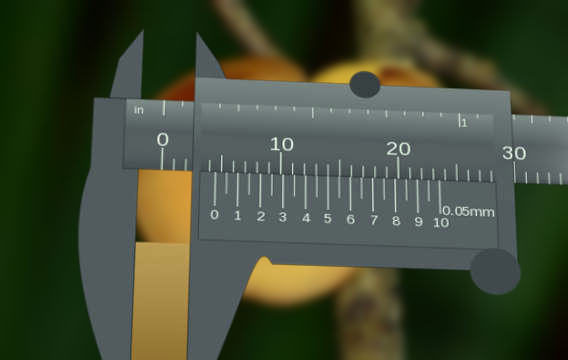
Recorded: 4.5,mm
